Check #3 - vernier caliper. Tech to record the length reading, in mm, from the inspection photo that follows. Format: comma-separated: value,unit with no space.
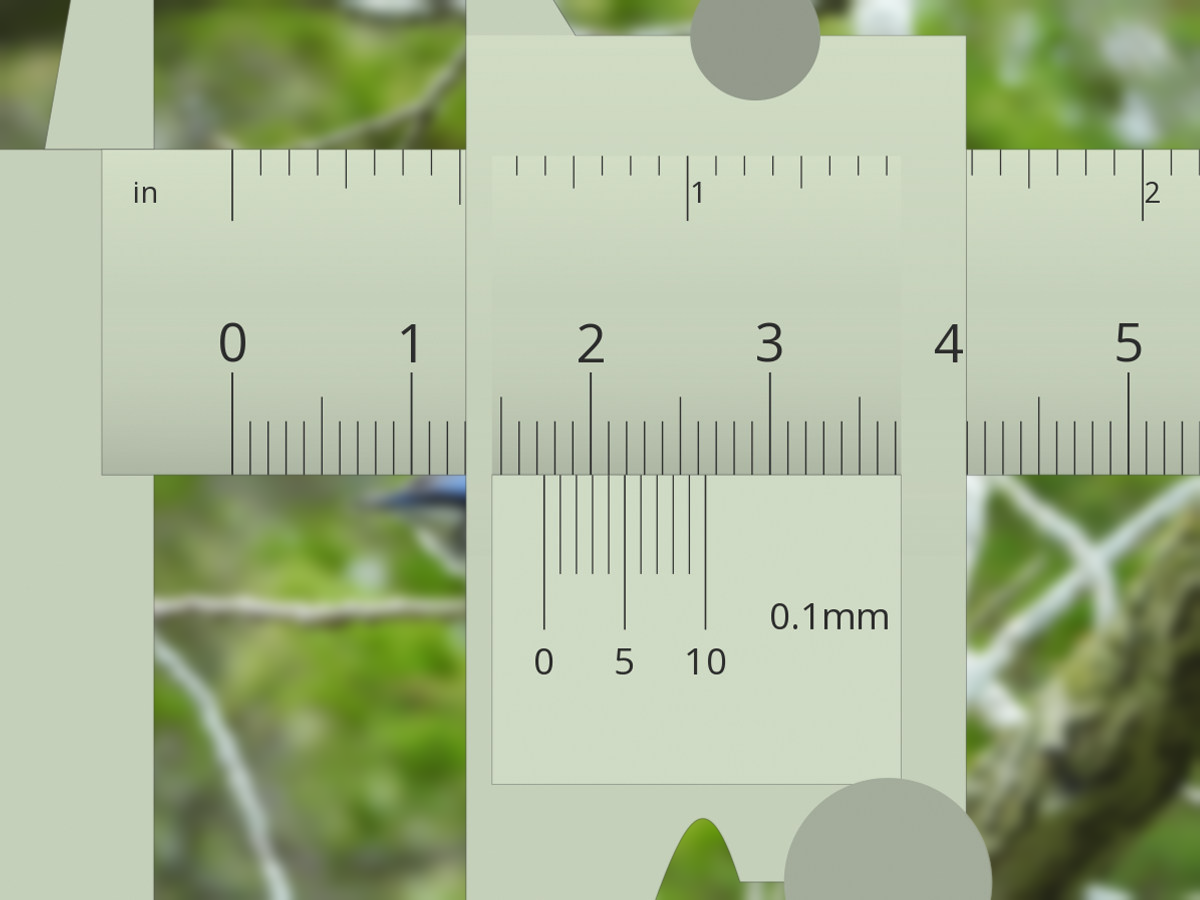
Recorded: 17.4,mm
